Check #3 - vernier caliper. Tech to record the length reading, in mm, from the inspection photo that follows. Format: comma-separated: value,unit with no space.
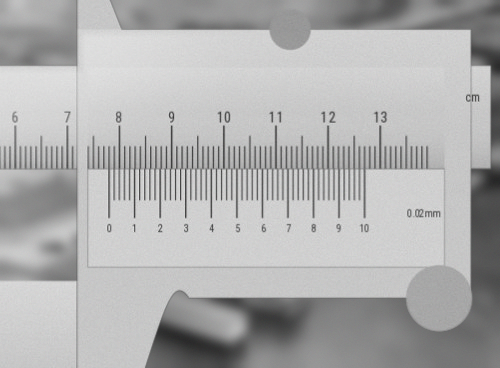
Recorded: 78.0,mm
